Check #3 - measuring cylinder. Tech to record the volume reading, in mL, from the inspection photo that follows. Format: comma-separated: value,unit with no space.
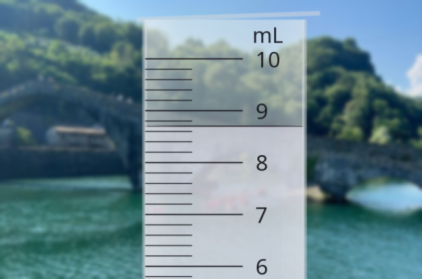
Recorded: 8.7,mL
